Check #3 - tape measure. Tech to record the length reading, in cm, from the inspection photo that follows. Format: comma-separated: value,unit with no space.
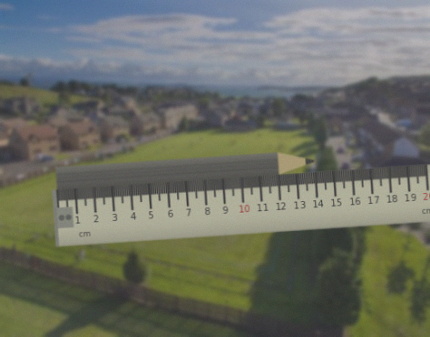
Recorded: 14,cm
